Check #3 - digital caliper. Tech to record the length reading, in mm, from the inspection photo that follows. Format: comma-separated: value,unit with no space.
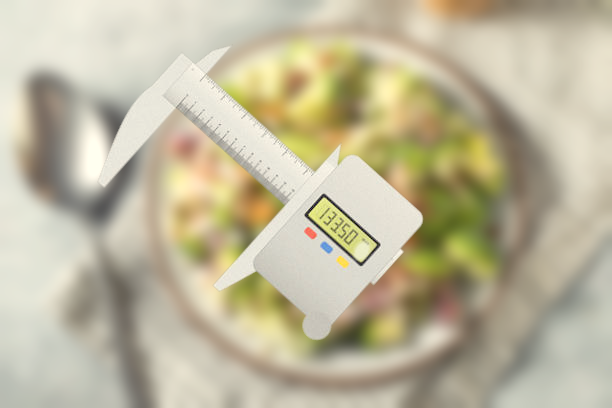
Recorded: 133.50,mm
